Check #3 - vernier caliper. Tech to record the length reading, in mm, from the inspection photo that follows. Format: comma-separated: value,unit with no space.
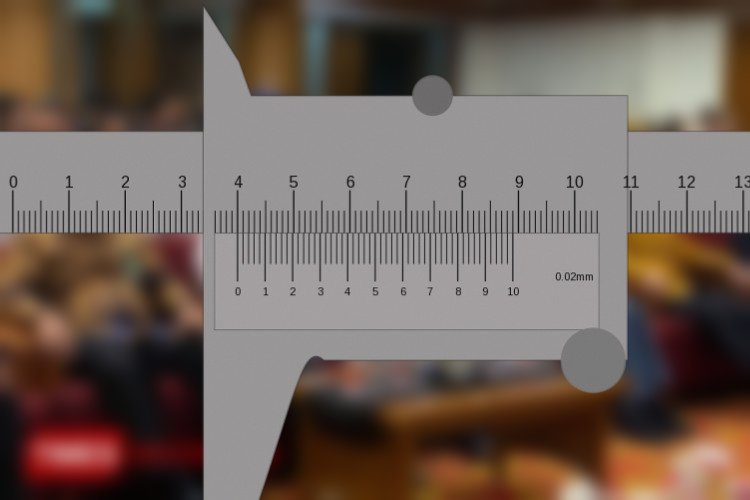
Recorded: 40.0,mm
